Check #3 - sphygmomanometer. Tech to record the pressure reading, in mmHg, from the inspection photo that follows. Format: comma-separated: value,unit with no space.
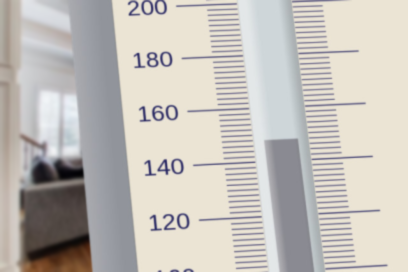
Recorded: 148,mmHg
